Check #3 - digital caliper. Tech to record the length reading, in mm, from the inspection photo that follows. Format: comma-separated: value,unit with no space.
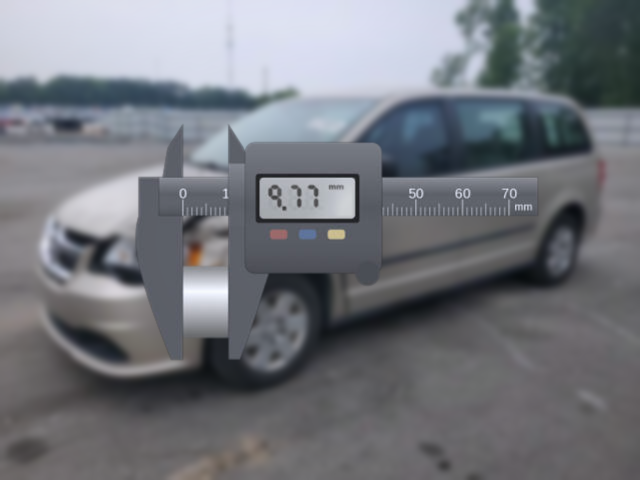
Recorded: 9.77,mm
